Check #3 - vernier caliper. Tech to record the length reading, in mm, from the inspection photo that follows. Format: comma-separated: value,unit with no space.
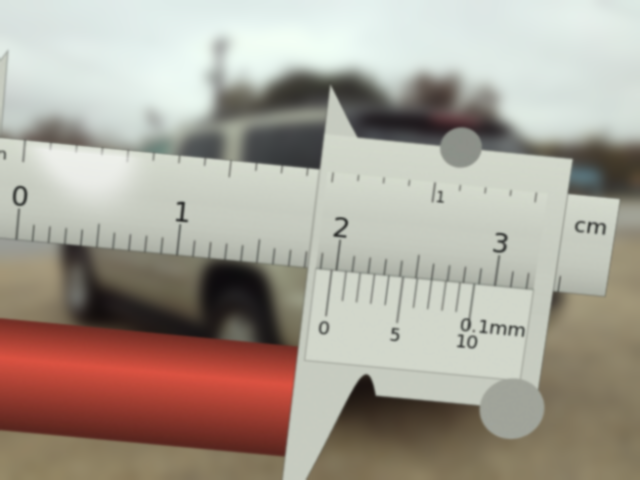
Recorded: 19.7,mm
